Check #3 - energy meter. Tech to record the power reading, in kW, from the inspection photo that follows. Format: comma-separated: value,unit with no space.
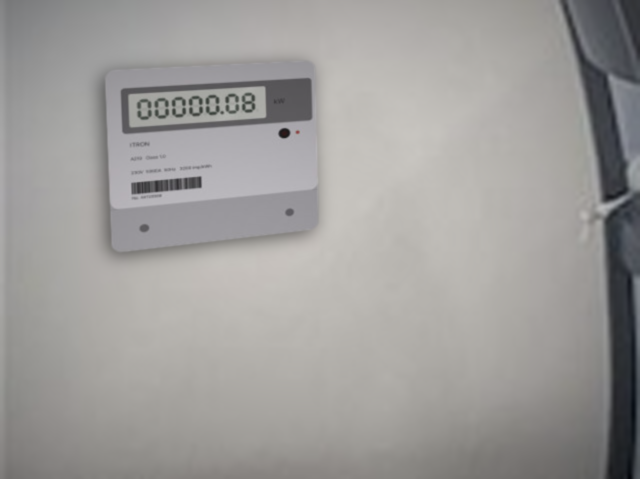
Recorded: 0.08,kW
